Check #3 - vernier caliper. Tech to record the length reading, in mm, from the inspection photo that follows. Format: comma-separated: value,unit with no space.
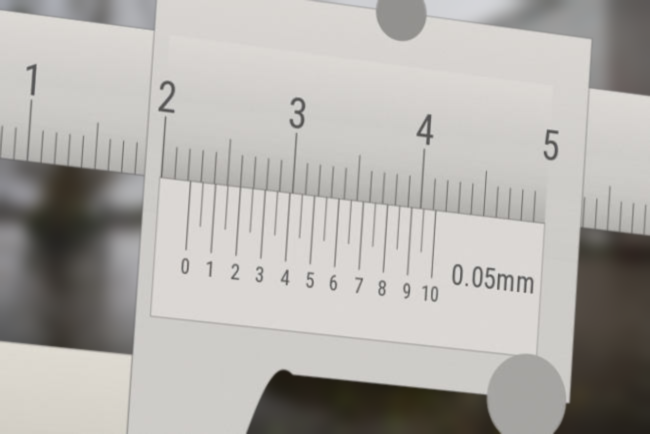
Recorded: 22.2,mm
